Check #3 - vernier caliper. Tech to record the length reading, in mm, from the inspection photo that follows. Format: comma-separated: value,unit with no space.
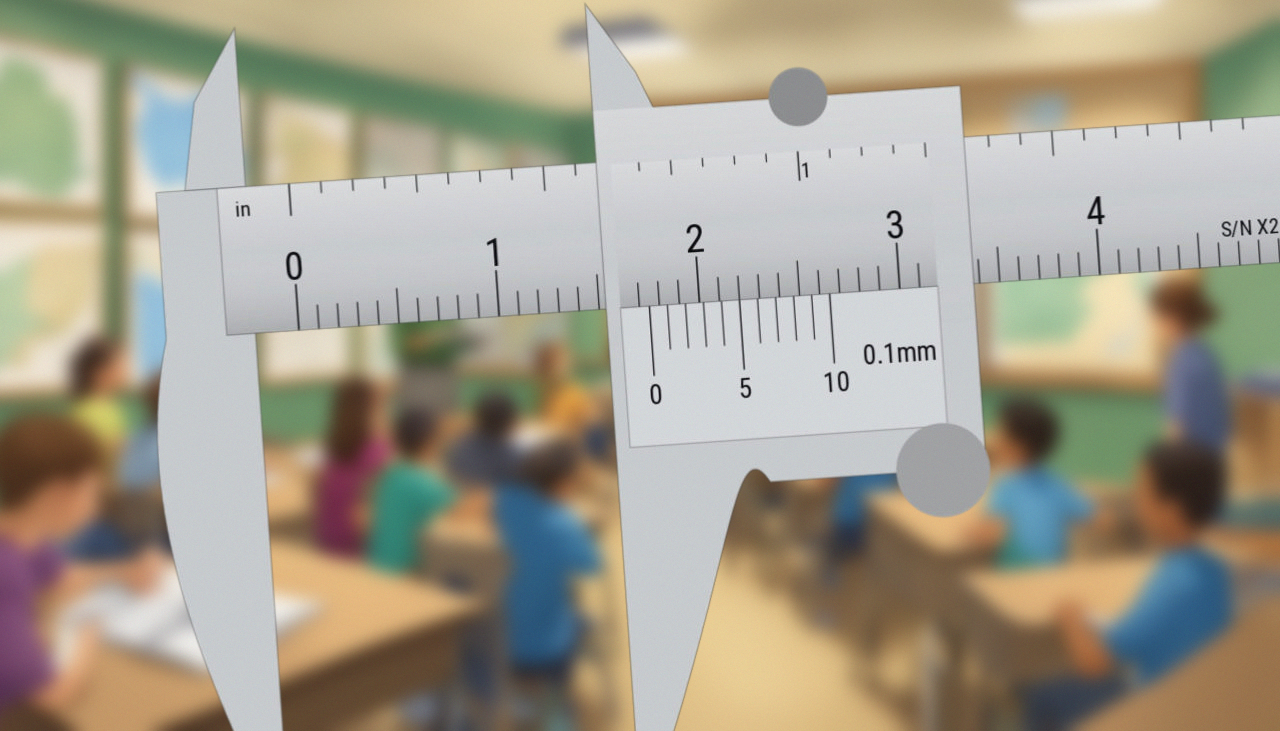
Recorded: 17.5,mm
